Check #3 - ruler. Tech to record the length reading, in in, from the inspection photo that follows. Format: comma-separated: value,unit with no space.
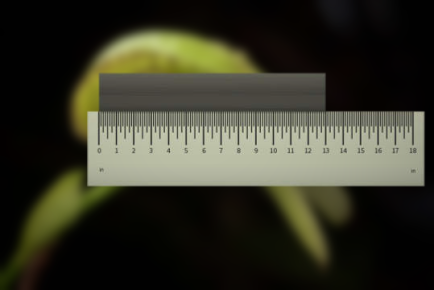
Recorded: 13,in
